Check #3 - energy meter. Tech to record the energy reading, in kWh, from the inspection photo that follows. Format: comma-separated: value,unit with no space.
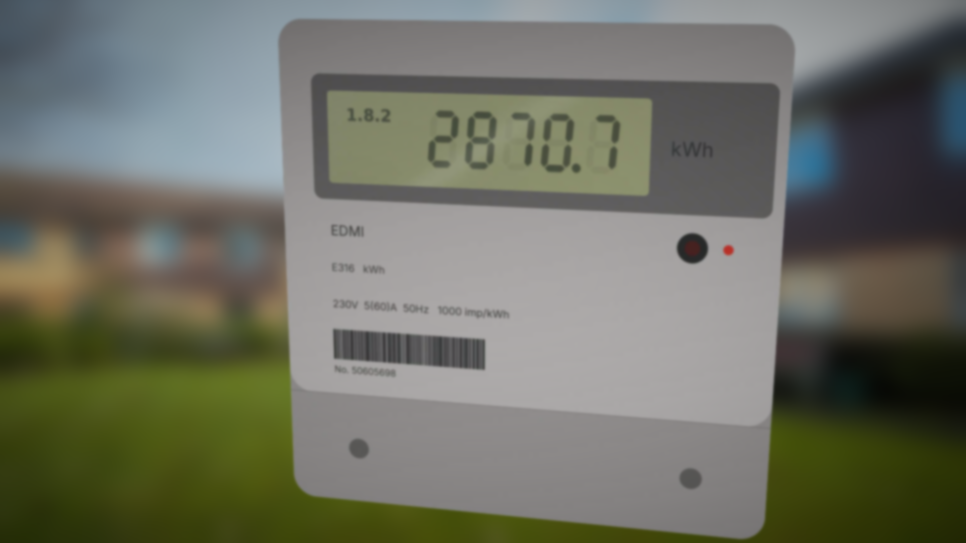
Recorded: 2870.7,kWh
